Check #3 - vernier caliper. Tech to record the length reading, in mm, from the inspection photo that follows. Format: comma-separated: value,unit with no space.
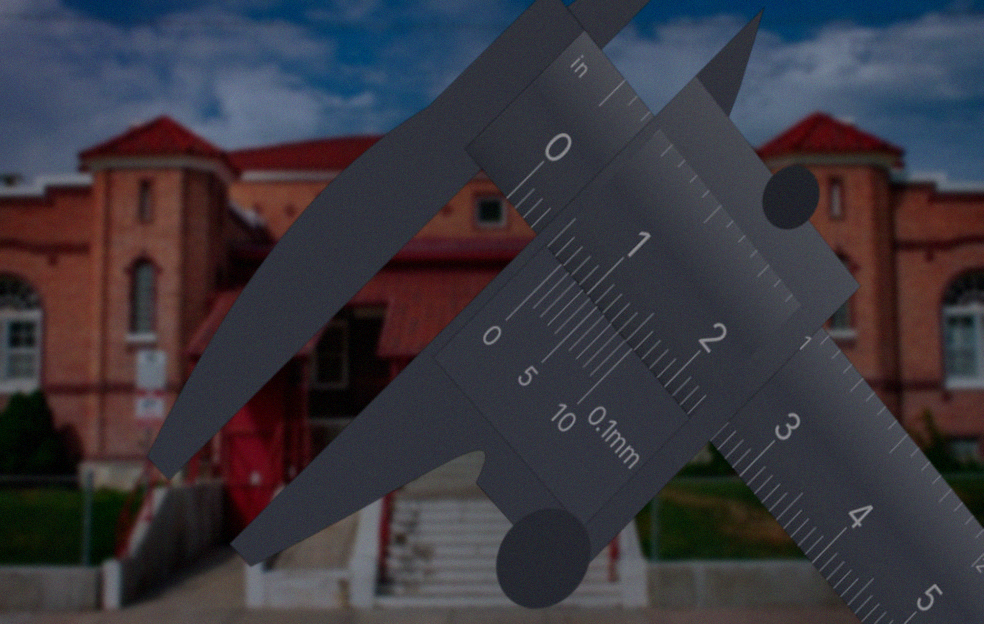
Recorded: 6.8,mm
